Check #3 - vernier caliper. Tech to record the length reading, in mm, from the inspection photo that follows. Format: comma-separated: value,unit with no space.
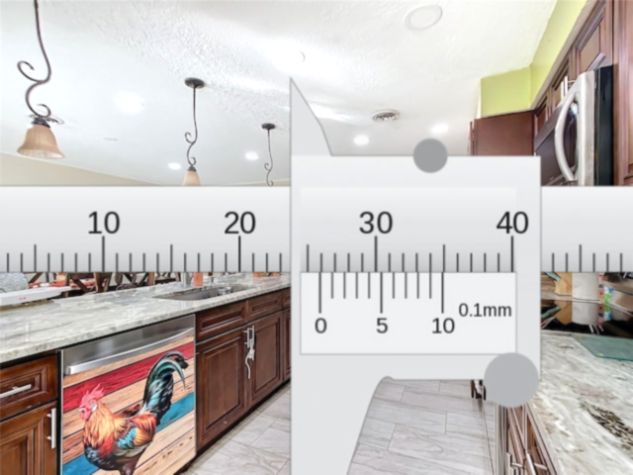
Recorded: 25.9,mm
